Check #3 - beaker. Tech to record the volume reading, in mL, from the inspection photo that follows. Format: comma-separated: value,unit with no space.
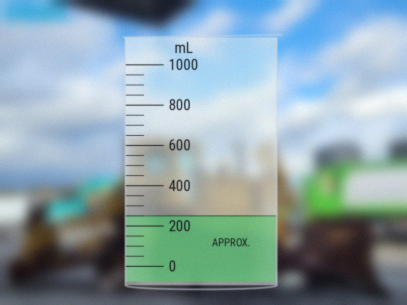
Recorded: 250,mL
